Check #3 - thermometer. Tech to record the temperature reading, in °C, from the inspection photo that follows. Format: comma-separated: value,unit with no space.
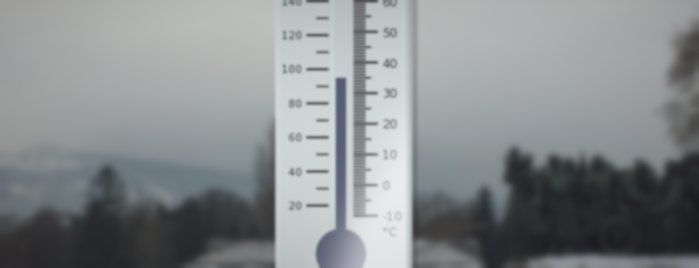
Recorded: 35,°C
